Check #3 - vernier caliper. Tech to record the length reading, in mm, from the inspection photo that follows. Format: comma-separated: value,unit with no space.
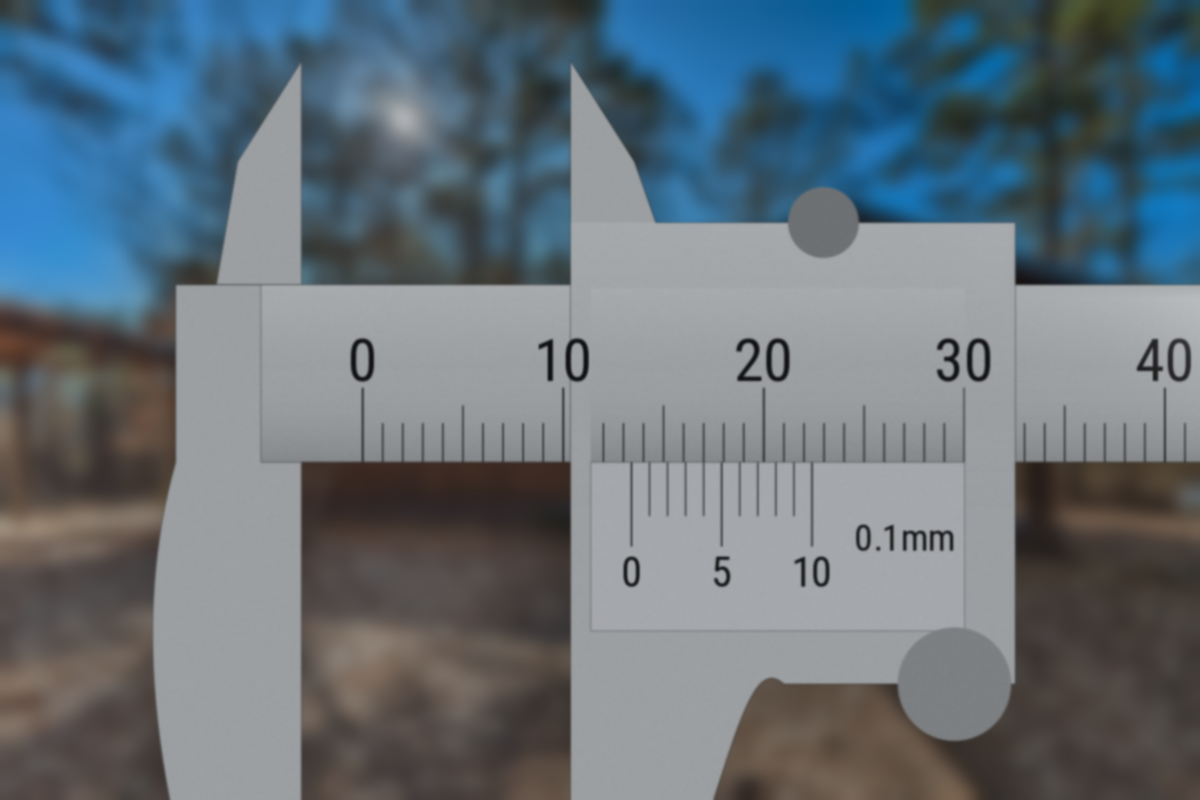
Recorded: 13.4,mm
